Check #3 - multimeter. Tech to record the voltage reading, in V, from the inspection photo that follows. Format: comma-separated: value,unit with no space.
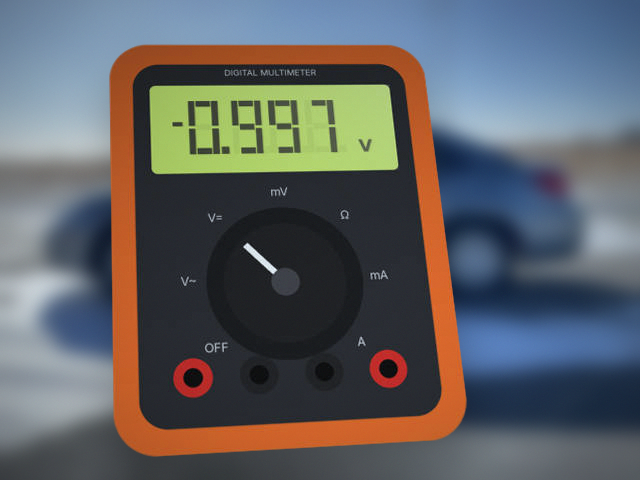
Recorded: -0.997,V
